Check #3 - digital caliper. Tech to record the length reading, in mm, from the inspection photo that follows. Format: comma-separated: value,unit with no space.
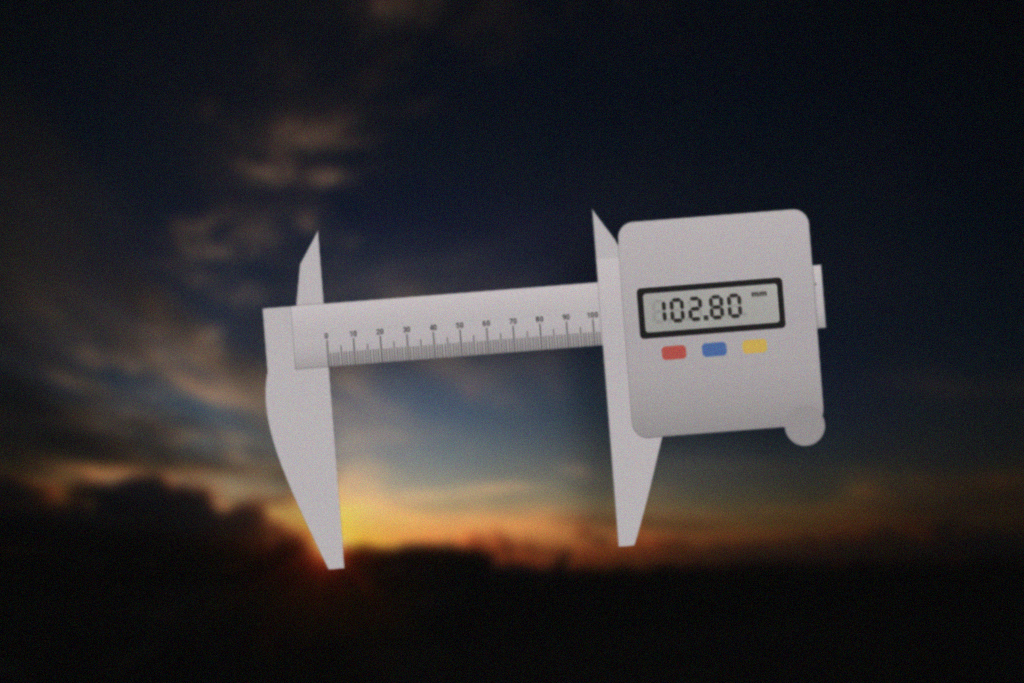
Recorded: 102.80,mm
